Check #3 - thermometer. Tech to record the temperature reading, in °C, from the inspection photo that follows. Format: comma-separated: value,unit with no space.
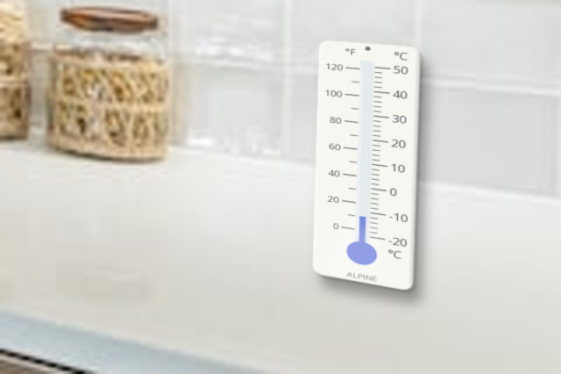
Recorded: -12,°C
